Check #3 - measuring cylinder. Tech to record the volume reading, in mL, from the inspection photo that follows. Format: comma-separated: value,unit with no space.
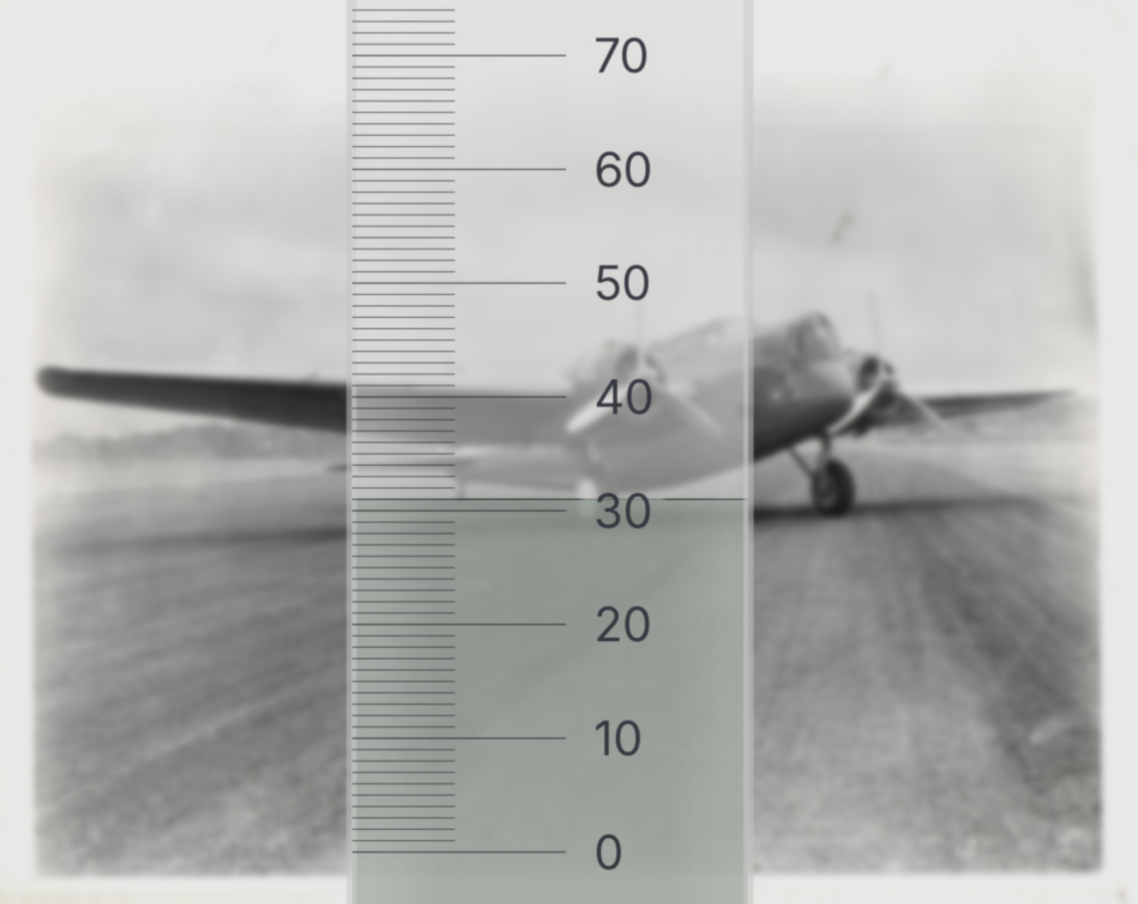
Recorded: 31,mL
